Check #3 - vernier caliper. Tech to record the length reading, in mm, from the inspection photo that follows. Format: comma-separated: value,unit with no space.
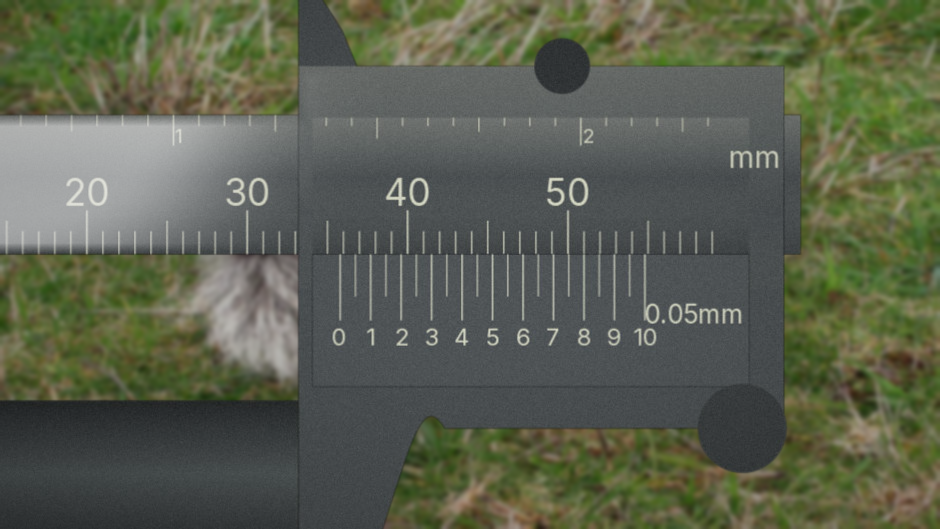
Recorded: 35.8,mm
